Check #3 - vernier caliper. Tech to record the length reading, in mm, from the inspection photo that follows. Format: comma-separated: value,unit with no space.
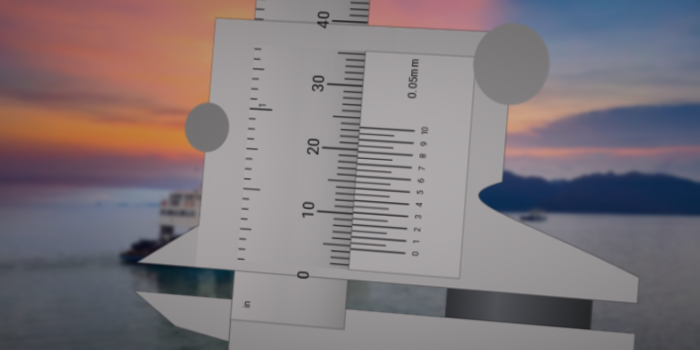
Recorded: 4.5,mm
